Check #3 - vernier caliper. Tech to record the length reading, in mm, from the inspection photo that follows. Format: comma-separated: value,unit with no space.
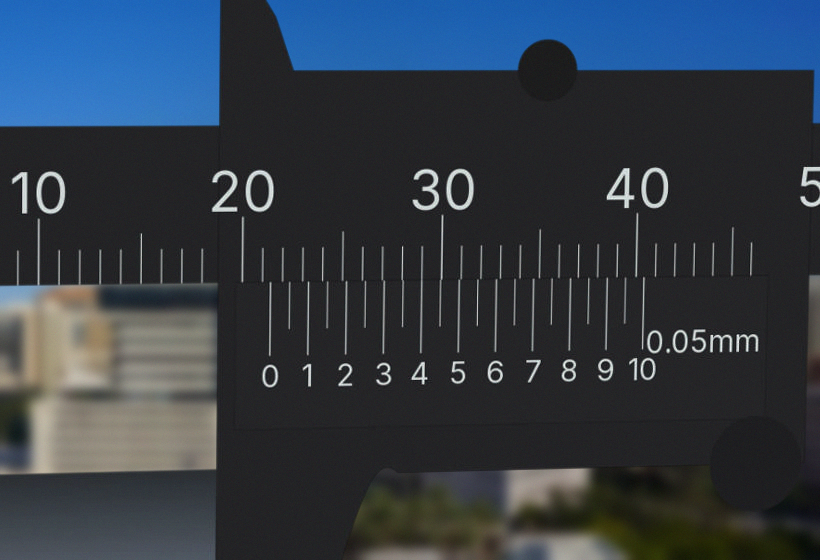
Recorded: 21.4,mm
